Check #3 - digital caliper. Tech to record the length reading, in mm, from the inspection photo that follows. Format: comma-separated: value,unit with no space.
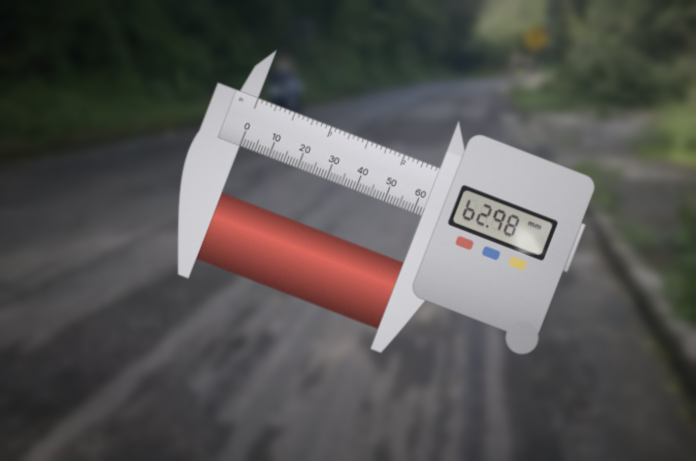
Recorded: 62.98,mm
